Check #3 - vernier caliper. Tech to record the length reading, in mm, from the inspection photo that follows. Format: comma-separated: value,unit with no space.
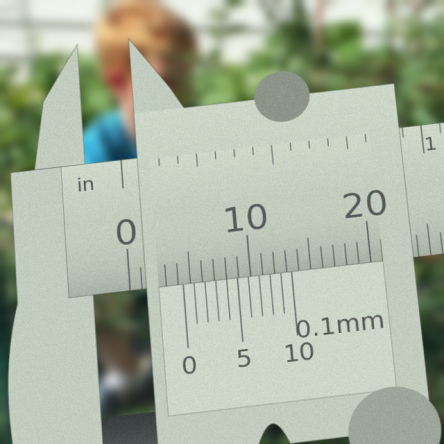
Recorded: 4.4,mm
